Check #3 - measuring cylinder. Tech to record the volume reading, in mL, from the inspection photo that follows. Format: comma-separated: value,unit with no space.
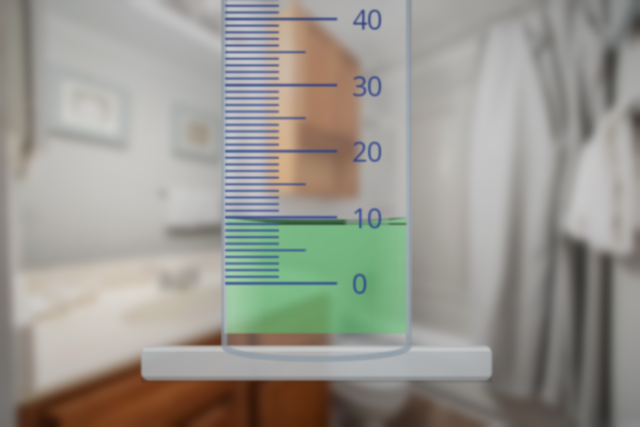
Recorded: 9,mL
